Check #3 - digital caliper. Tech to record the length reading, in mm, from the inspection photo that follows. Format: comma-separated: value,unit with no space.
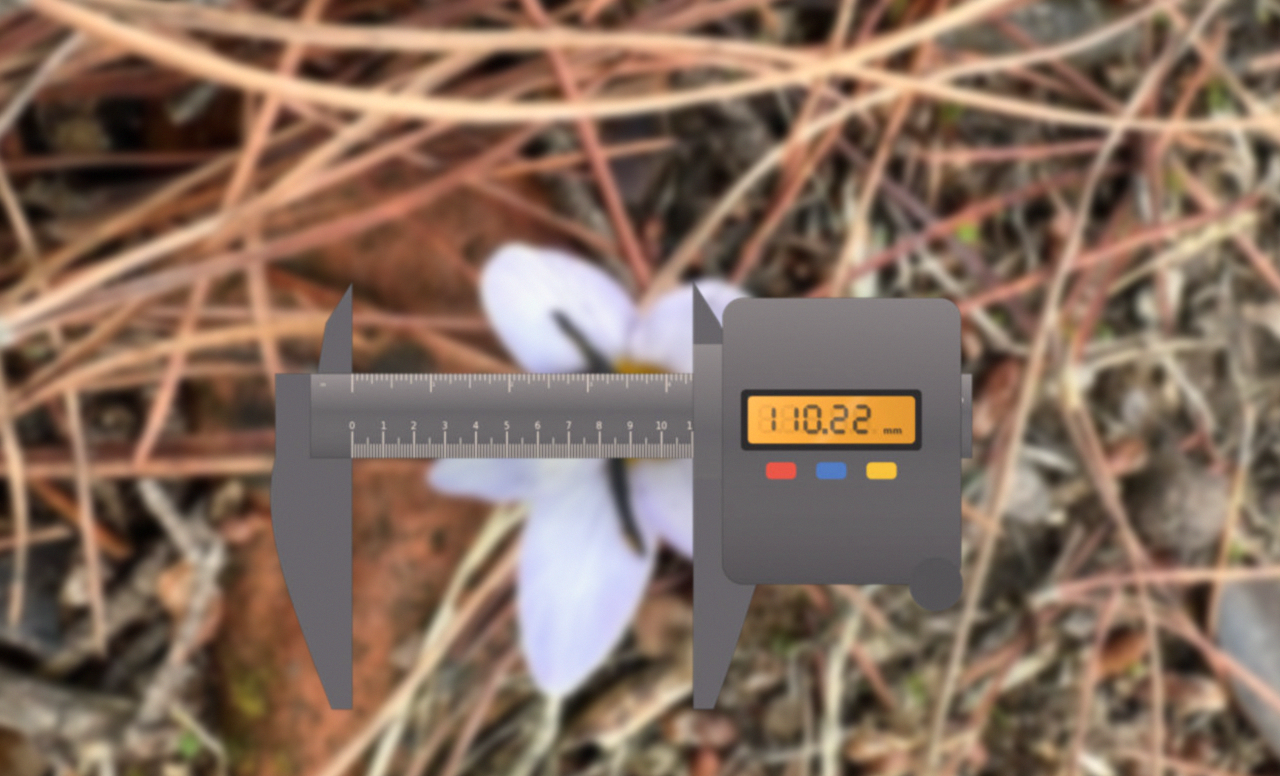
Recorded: 110.22,mm
